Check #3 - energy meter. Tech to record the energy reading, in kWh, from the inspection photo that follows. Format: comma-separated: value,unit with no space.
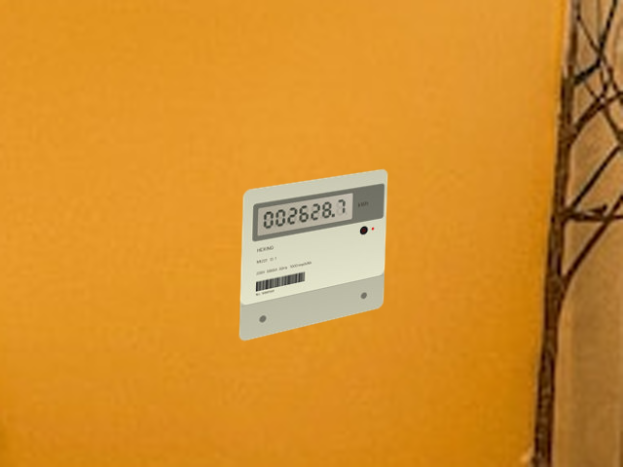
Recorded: 2628.7,kWh
